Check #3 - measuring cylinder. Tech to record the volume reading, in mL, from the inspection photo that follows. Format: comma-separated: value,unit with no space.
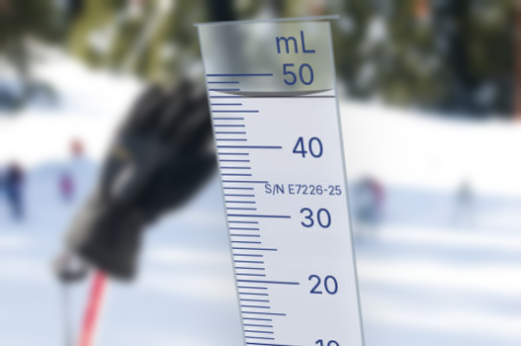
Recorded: 47,mL
